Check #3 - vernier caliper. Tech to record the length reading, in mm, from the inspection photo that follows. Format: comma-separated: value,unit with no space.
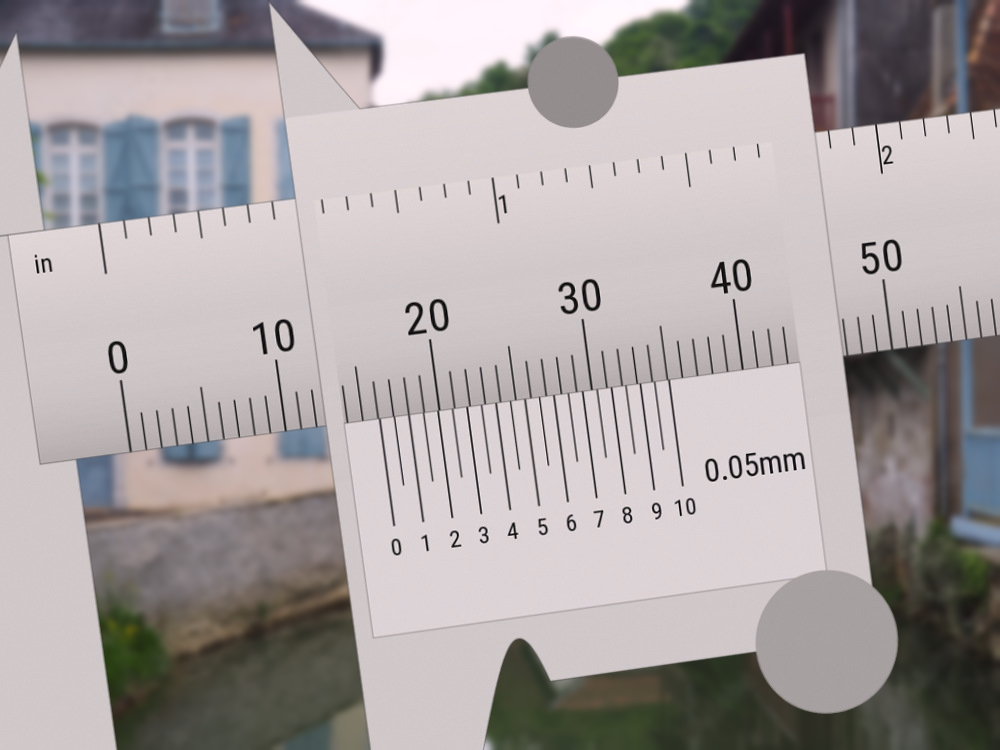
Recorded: 16.1,mm
